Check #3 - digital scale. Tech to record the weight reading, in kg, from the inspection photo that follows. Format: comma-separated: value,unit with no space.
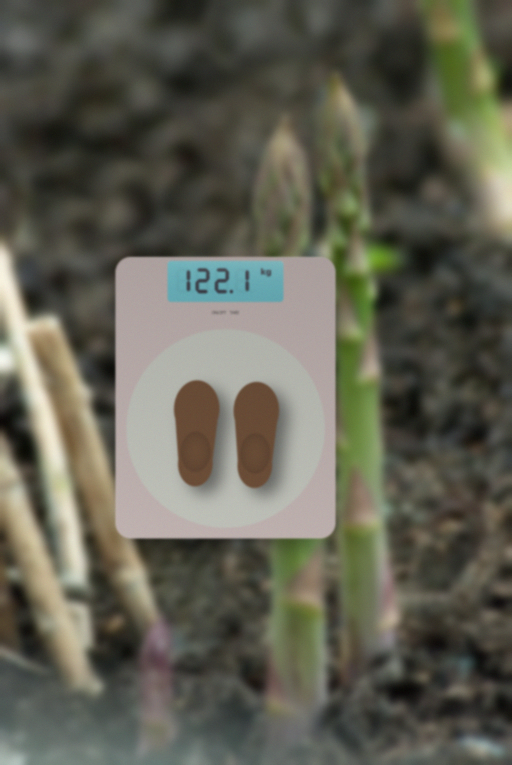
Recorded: 122.1,kg
